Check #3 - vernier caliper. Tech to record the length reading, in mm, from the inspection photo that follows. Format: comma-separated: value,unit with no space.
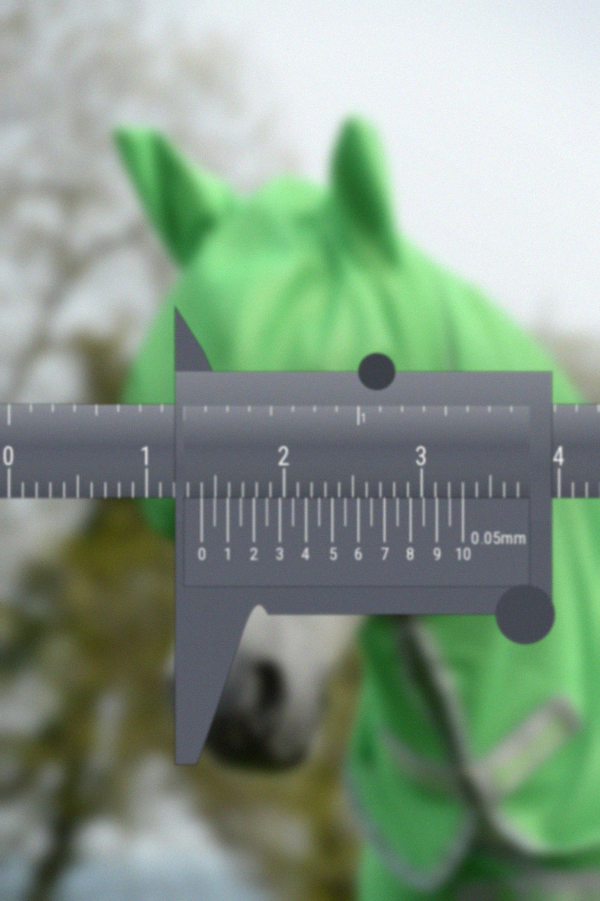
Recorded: 14.0,mm
